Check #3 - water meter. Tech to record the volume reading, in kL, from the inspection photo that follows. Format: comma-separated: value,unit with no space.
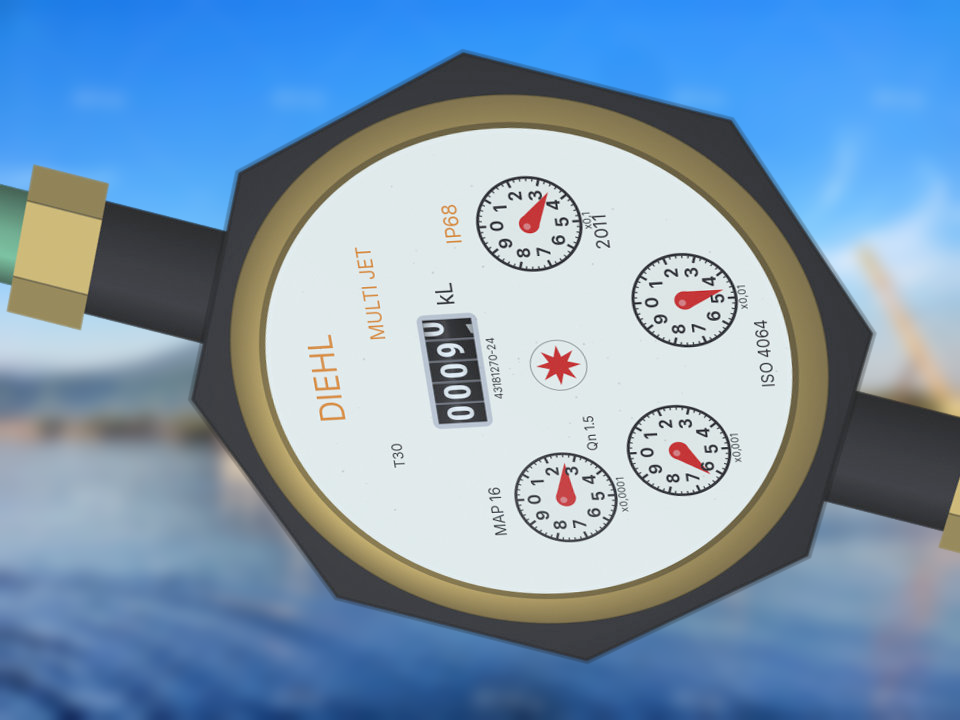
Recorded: 90.3462,kL
